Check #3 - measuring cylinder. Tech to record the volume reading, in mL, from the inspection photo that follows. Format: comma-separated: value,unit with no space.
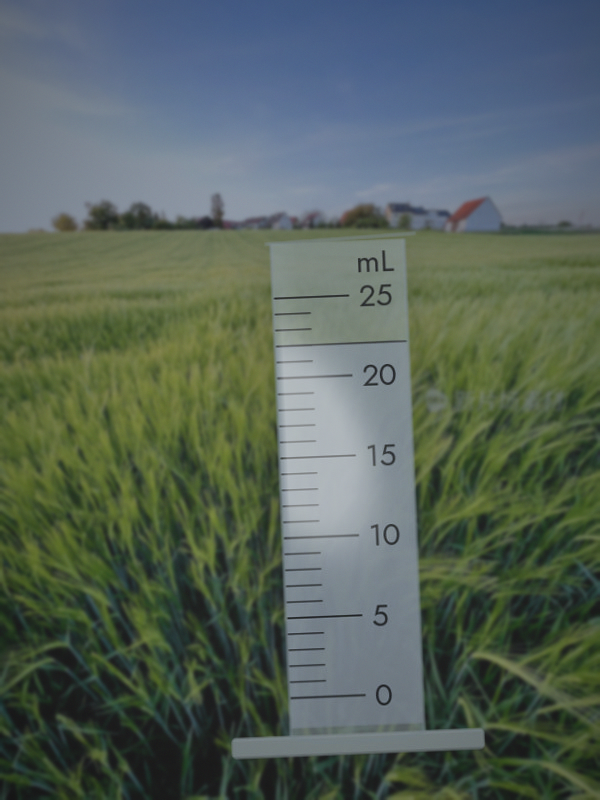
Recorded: 22,mL
